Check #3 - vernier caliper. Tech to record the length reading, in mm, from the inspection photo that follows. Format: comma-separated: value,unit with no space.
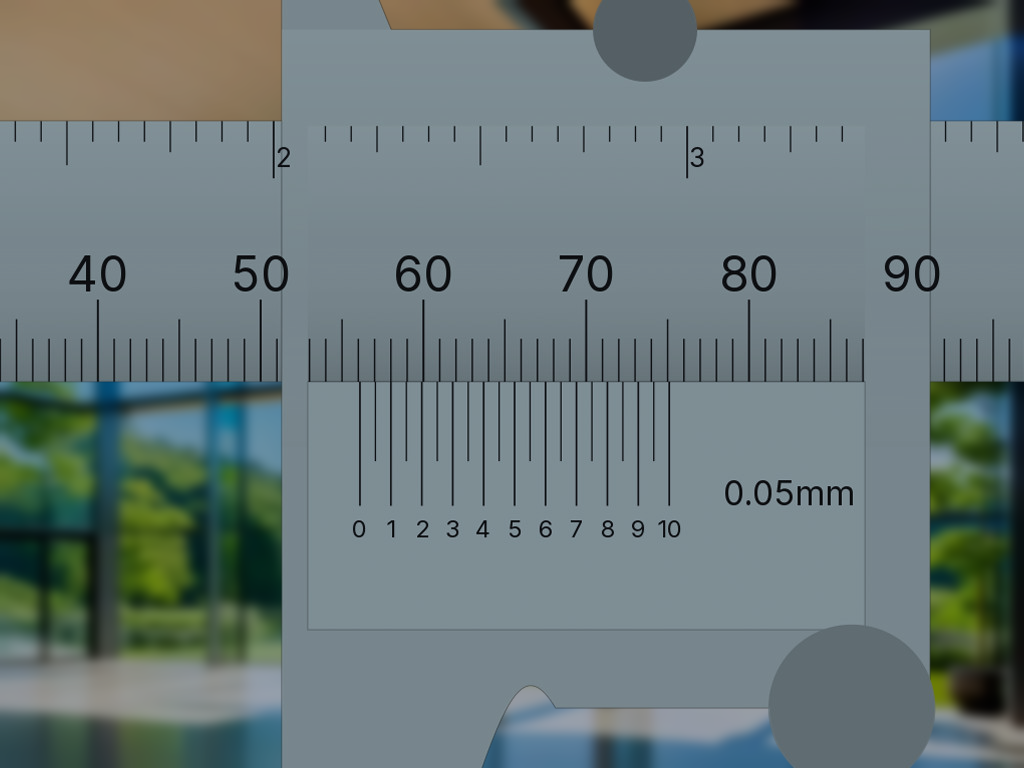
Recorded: 56.1,mm
